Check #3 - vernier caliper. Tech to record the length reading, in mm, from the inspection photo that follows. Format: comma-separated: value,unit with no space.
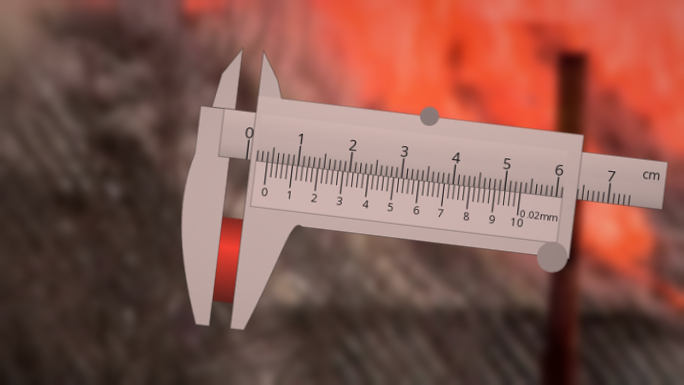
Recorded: 4.0,mm
